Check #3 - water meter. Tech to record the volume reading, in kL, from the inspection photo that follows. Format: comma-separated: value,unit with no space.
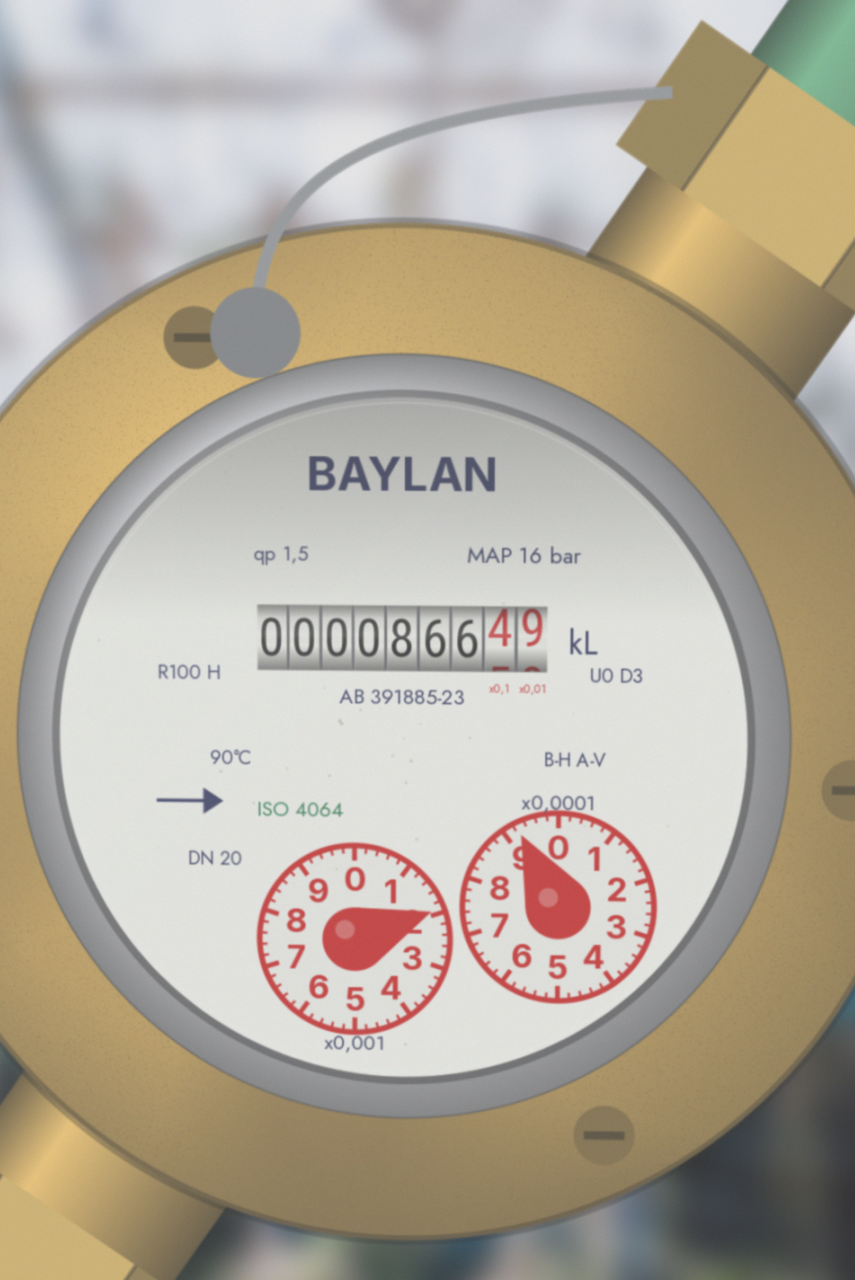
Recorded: 866.4919,kL
